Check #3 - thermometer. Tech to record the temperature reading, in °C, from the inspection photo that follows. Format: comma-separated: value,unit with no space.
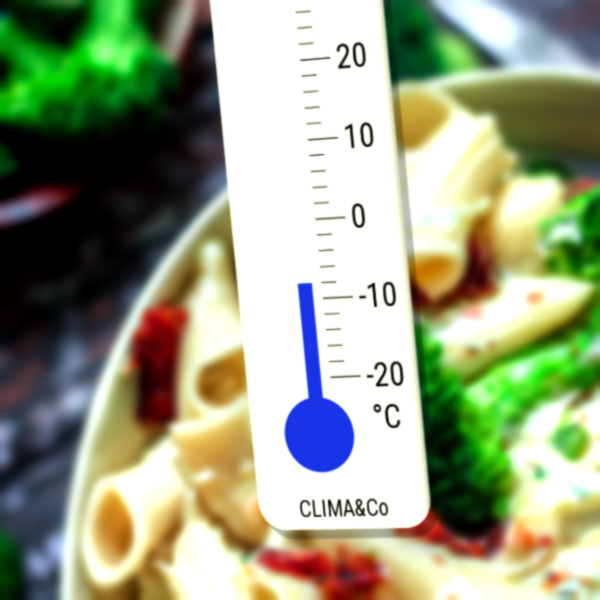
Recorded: -8,°C
